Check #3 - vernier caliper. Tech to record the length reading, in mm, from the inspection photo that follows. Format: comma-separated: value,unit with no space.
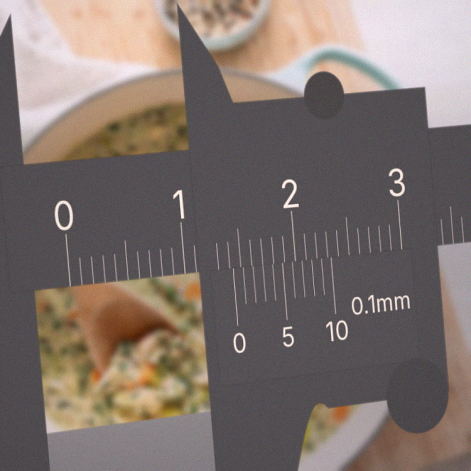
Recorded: 14.3,mm
